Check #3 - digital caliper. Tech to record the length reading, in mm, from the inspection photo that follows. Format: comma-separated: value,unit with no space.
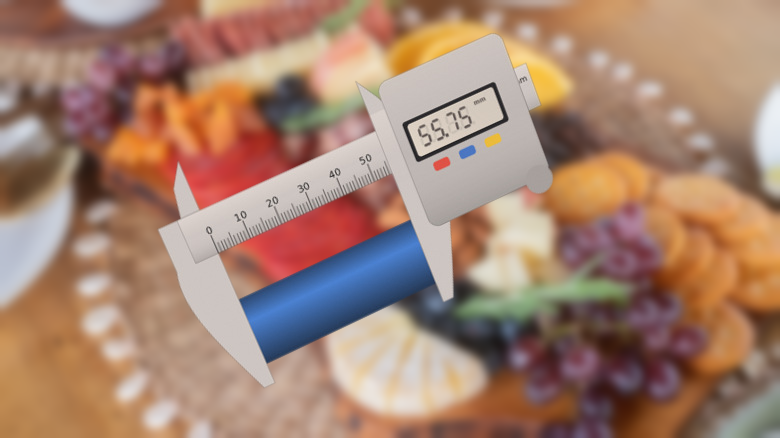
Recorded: 55.75,mm
